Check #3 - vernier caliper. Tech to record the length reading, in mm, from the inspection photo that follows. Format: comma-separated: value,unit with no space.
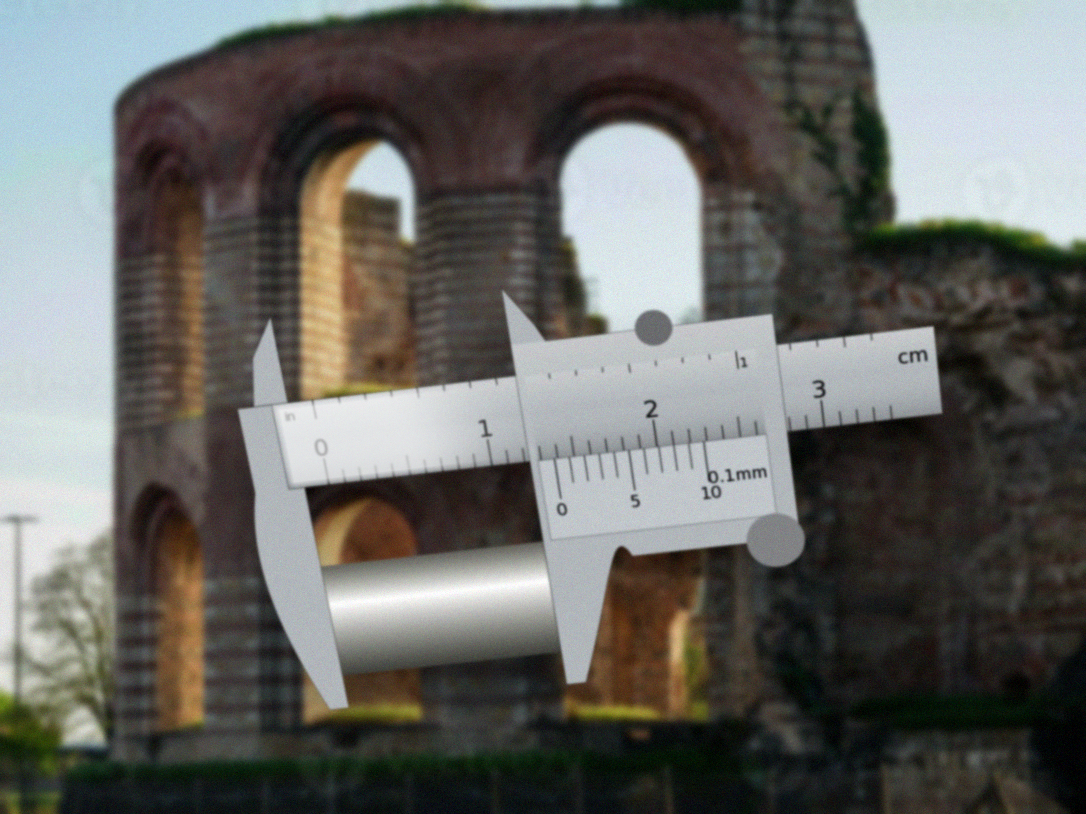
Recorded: 13.8,mm
